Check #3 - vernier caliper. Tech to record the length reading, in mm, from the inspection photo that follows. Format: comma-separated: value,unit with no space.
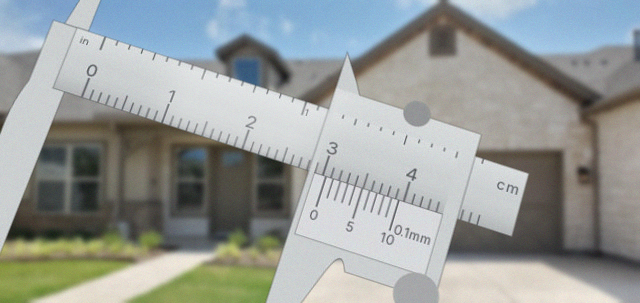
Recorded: 30.4,mm
